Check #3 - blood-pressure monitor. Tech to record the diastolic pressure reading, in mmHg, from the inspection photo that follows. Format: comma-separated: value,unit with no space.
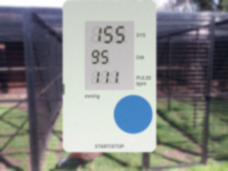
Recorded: 95,mmHg
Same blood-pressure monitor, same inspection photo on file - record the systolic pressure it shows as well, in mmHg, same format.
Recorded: 155,mmHg
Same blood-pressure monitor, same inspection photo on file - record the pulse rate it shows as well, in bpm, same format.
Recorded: 111,bpm
